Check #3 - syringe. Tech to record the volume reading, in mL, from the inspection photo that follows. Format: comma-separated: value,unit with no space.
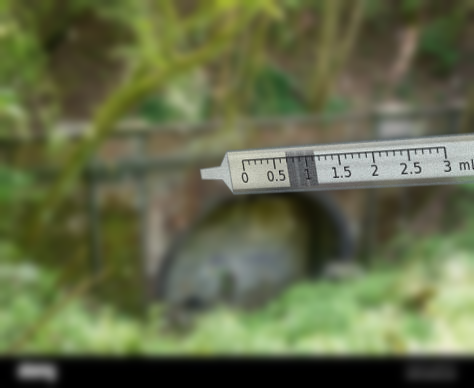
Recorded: 0.7,mL
